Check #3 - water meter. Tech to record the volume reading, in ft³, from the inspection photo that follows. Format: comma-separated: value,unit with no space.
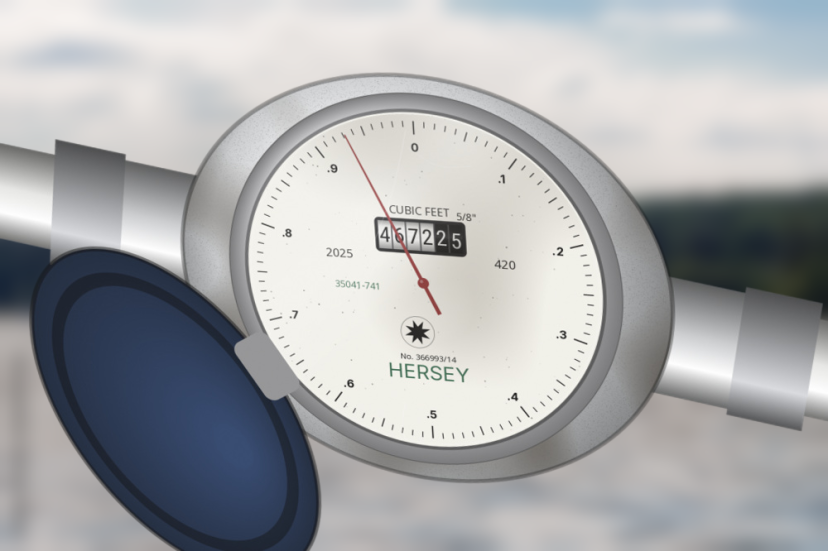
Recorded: 467224.93,ft³
